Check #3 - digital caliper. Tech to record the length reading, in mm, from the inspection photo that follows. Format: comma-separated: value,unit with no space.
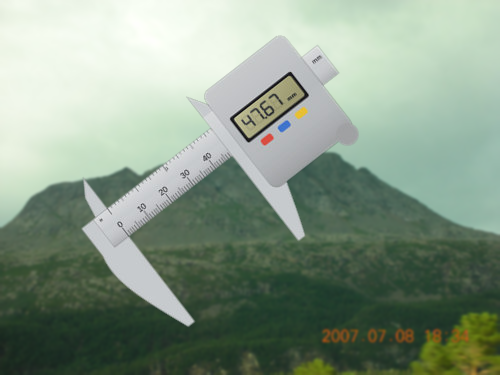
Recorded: 47.67,mm
